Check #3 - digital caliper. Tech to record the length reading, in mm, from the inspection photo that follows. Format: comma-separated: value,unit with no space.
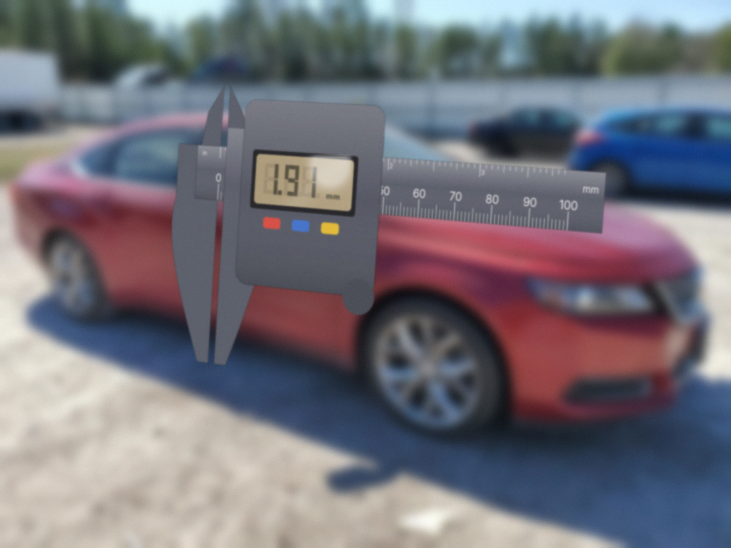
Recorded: 1.91,mm
